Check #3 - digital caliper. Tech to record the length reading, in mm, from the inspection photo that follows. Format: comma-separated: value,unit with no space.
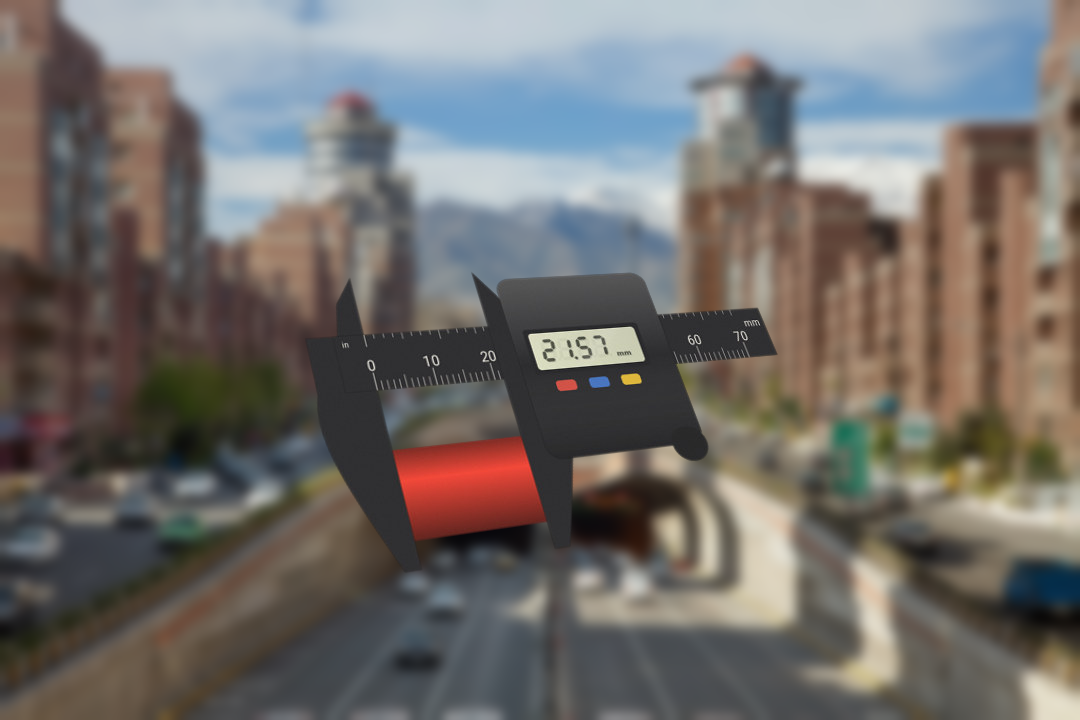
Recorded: 21.57,mm
